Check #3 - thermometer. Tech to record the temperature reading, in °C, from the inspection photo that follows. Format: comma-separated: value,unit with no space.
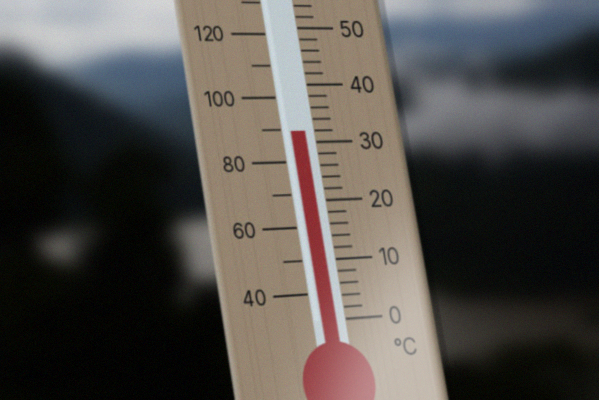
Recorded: 32,°C
